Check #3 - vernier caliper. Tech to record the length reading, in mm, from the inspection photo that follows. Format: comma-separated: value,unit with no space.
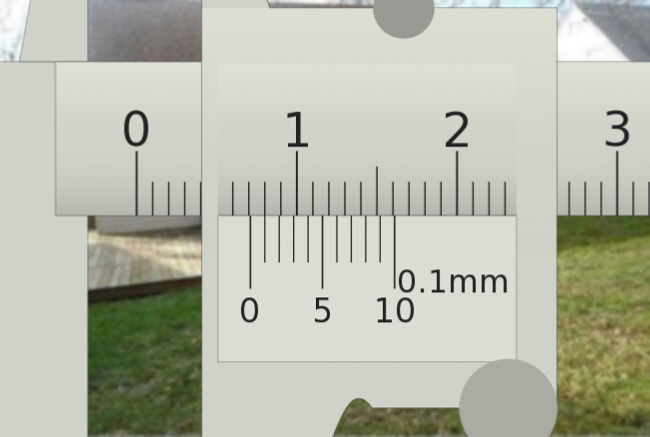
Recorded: 7.1,mm
